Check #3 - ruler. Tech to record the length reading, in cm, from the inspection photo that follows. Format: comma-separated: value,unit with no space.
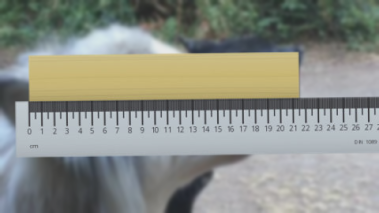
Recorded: 21.5,cm
